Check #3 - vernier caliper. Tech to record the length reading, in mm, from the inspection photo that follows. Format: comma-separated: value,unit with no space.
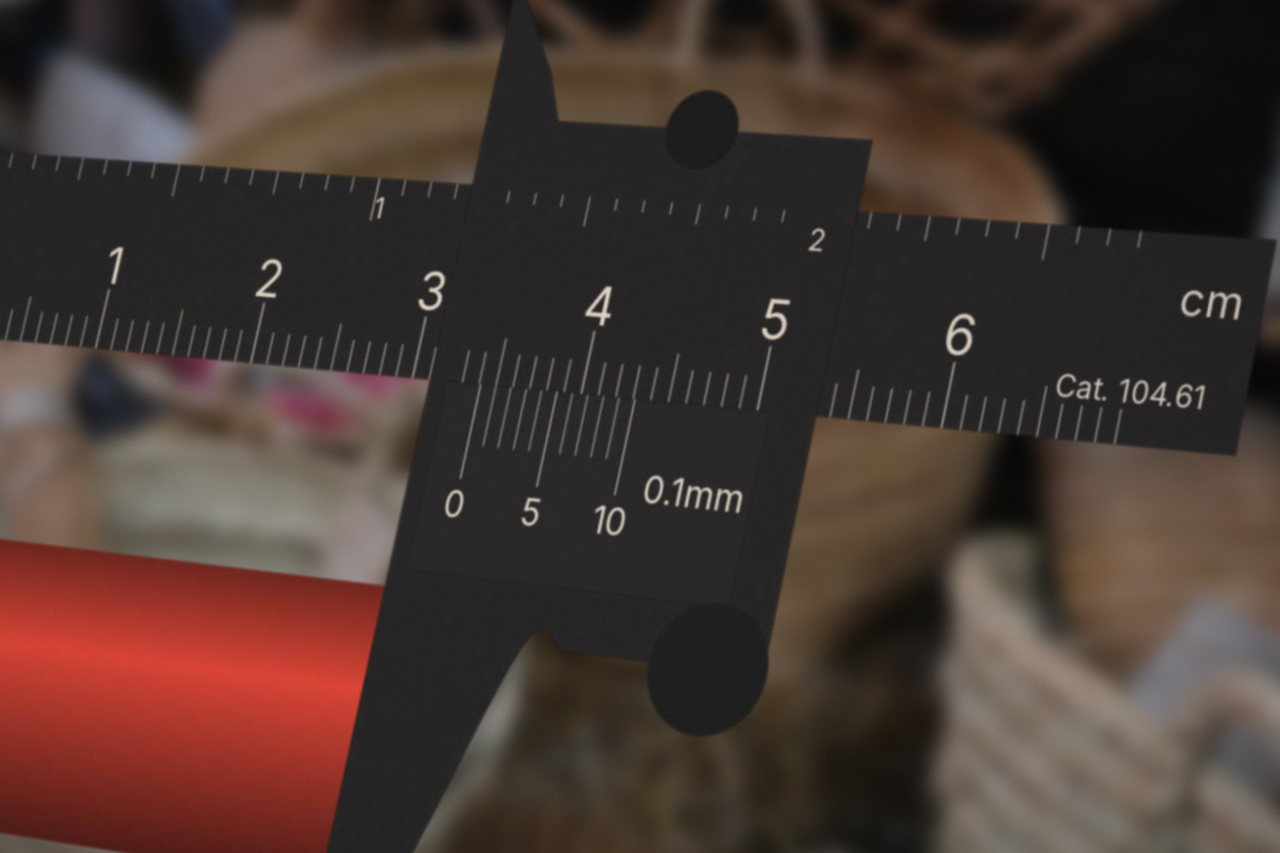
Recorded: 34.1,mm
